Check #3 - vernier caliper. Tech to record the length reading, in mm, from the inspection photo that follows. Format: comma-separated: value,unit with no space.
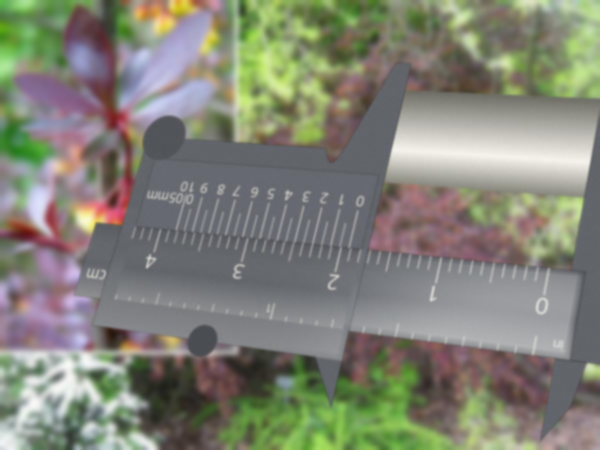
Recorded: 19.2,mm
